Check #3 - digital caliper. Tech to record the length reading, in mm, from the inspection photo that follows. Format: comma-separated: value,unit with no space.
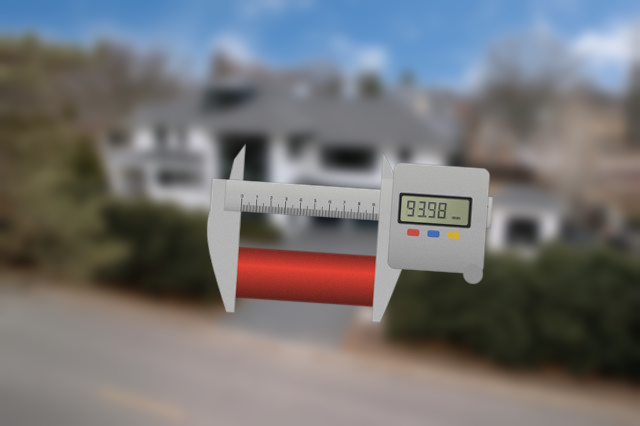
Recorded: 93.98,mm
